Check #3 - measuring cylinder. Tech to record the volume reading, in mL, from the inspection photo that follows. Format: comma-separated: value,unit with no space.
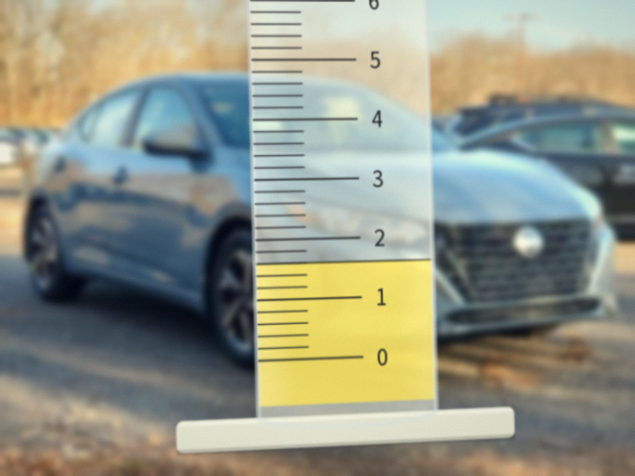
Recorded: 1.6,mL
